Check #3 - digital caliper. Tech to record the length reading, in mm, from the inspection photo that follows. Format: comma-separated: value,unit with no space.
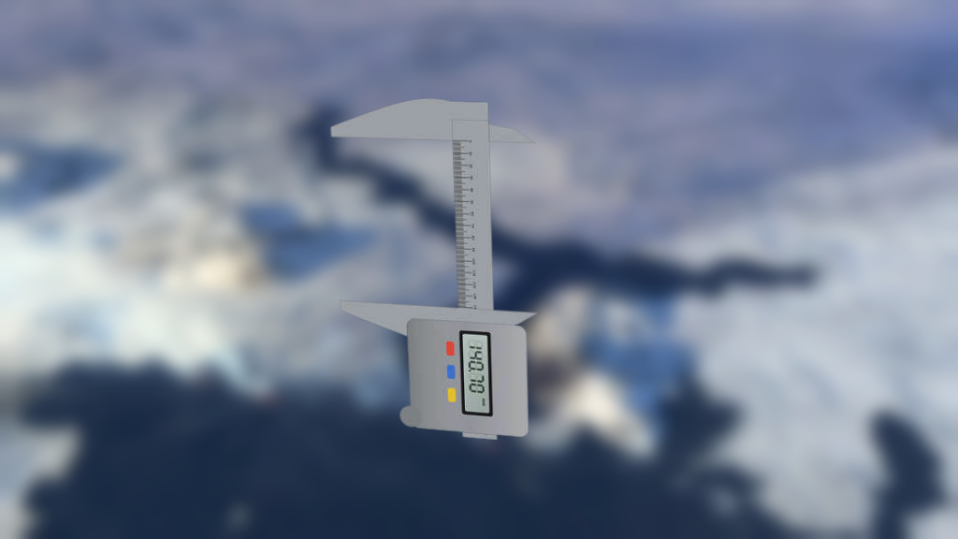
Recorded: 140.70,mm
